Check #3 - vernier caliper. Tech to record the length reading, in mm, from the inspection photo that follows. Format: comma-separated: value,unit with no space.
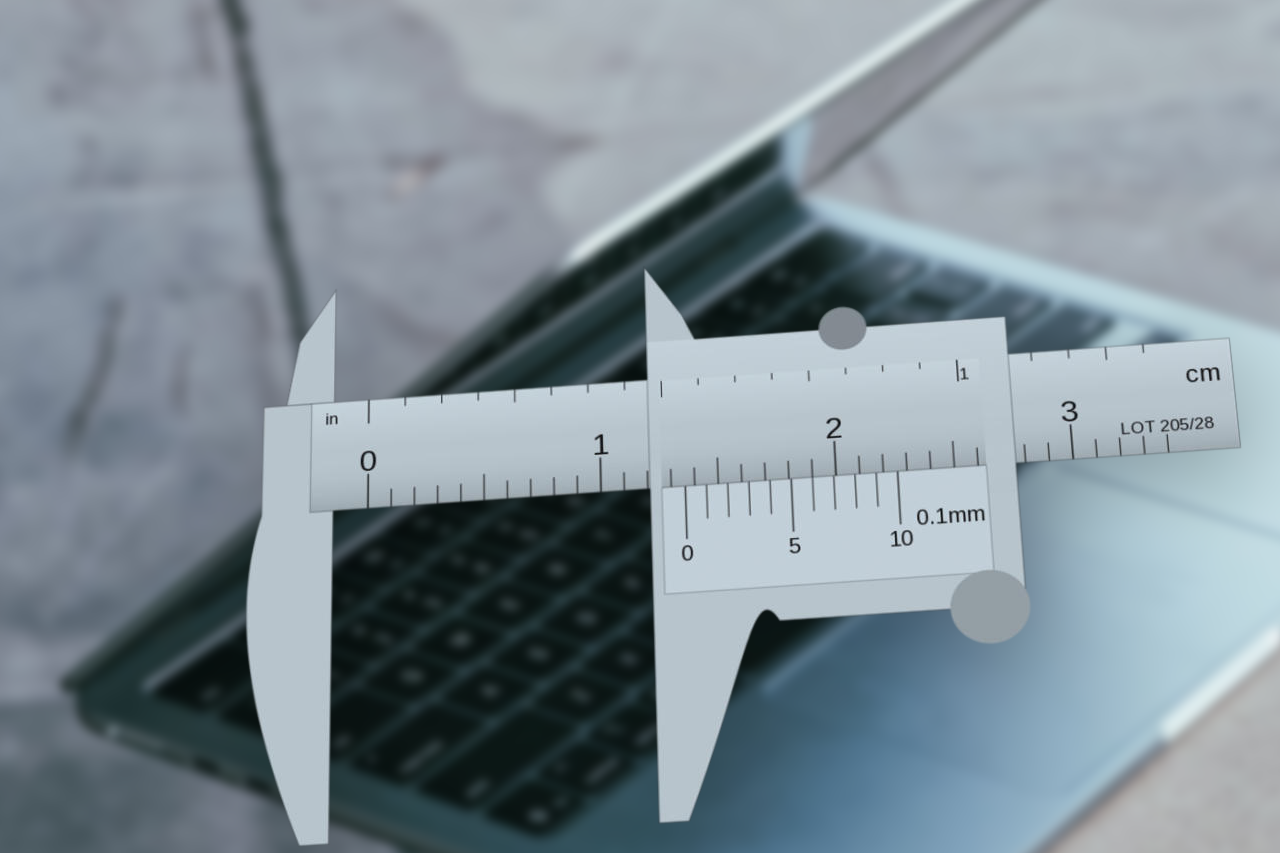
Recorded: 13.6,mm
